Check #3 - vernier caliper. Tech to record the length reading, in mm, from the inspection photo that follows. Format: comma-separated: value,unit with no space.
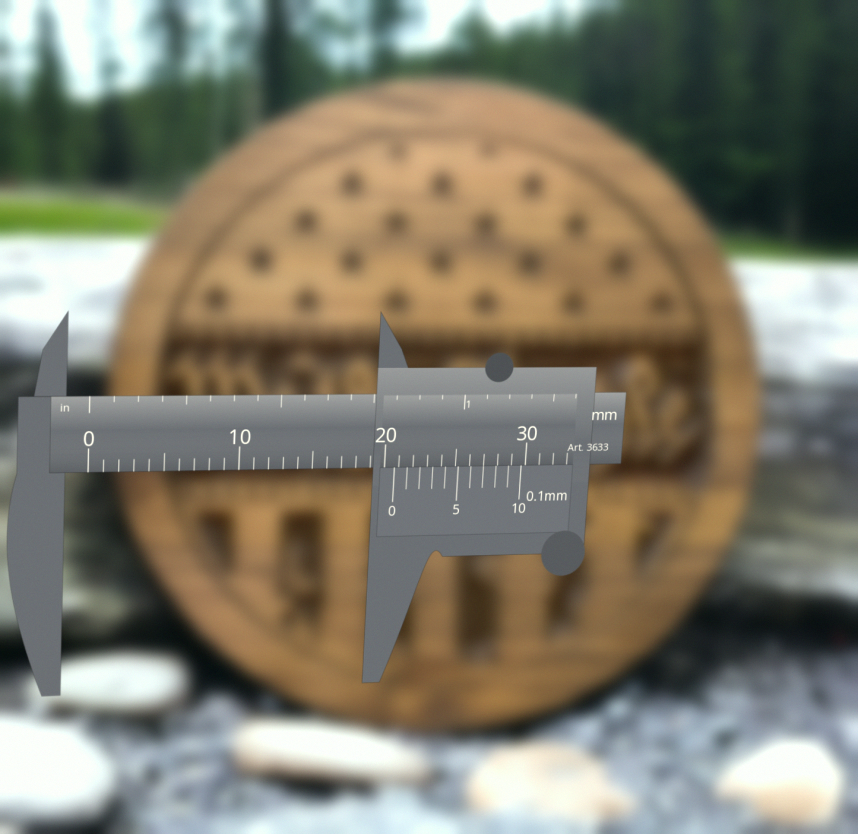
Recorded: 20.7,mm
